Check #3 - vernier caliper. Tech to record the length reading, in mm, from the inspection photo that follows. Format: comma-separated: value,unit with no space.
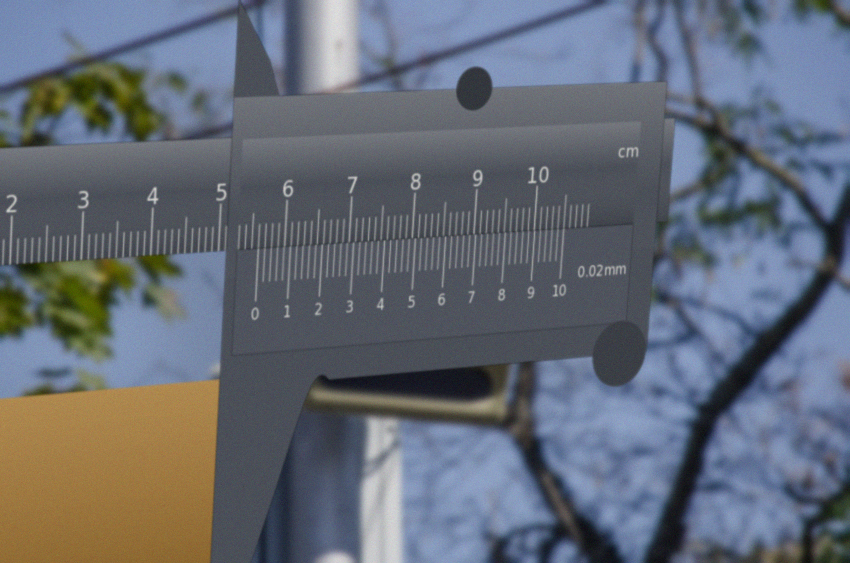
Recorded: 56.0,mm
